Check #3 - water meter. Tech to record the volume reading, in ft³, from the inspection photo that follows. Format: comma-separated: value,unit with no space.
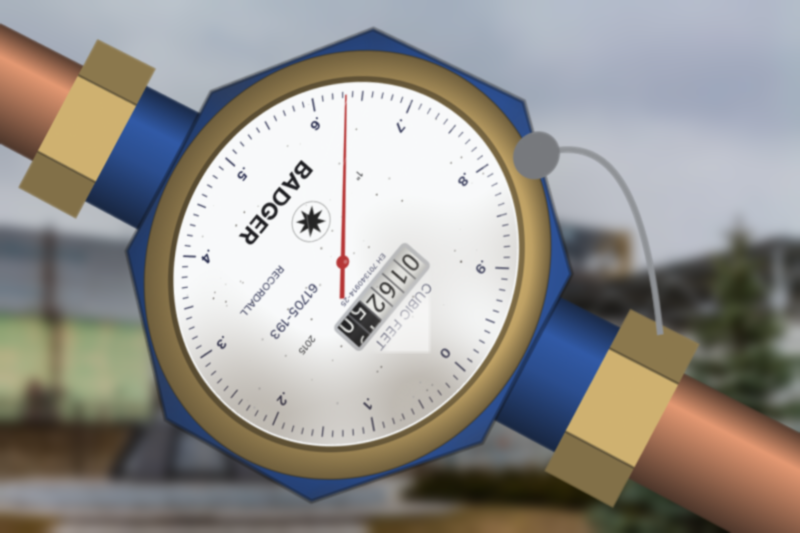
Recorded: 16249.63,ft³
